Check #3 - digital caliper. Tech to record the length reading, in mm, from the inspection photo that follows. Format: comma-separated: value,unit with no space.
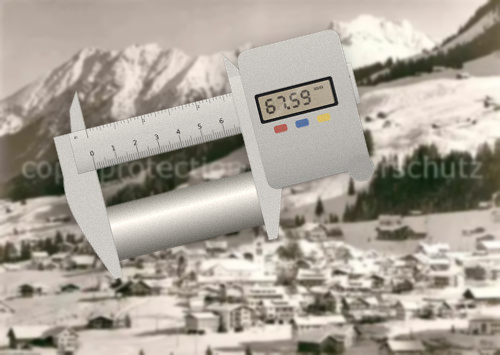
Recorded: 67.59,mm
